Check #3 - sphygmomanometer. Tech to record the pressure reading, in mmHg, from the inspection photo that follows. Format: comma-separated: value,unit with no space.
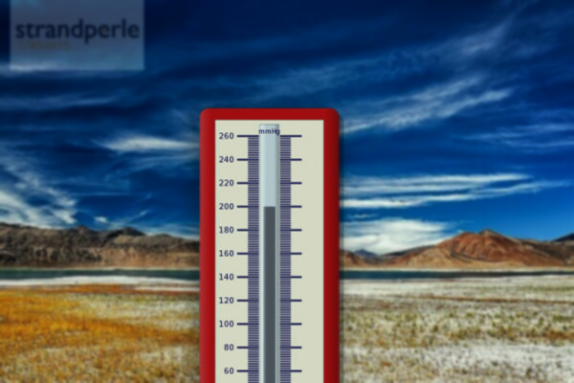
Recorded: 200,mmHg
